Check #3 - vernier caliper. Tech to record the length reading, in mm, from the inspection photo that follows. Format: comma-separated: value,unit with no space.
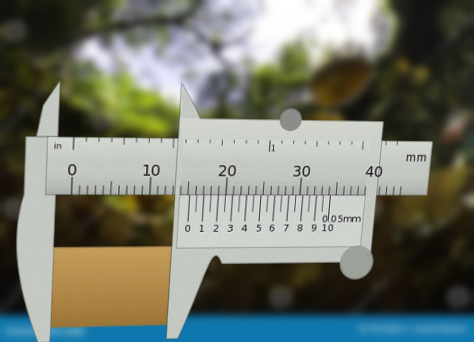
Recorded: 15.2,mm
